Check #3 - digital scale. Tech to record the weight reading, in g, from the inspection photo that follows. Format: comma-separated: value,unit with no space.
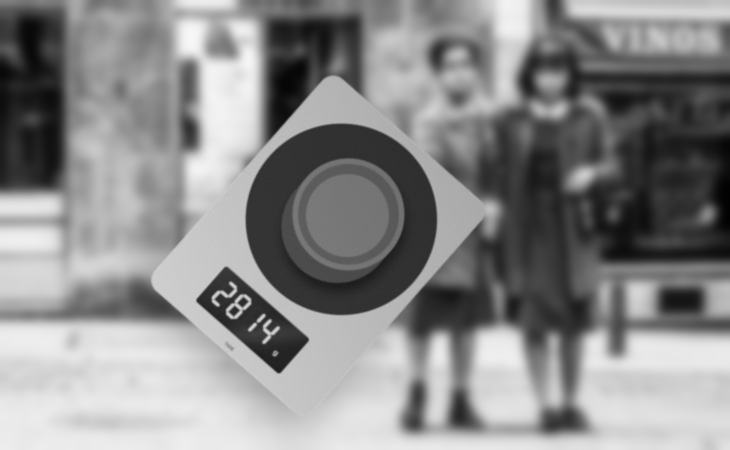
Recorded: 2814,g
